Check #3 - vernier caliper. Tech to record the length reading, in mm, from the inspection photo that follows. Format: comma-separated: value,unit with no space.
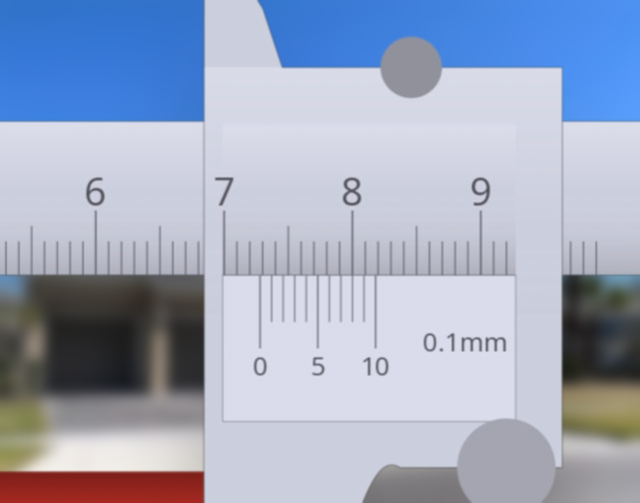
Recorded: 72.8,mm
